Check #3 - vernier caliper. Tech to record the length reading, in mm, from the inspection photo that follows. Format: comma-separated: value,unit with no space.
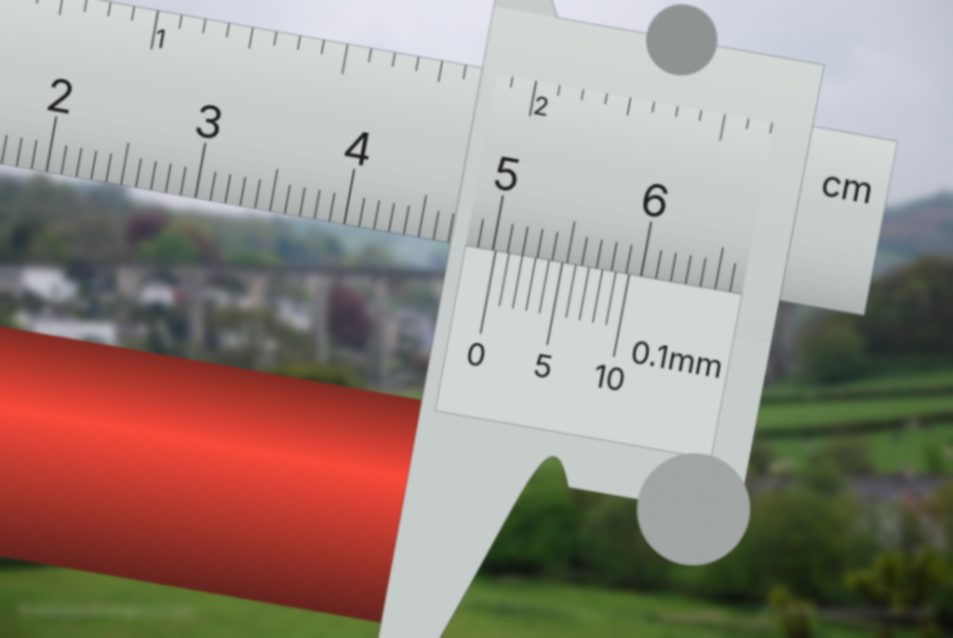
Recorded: 50.2,mm
